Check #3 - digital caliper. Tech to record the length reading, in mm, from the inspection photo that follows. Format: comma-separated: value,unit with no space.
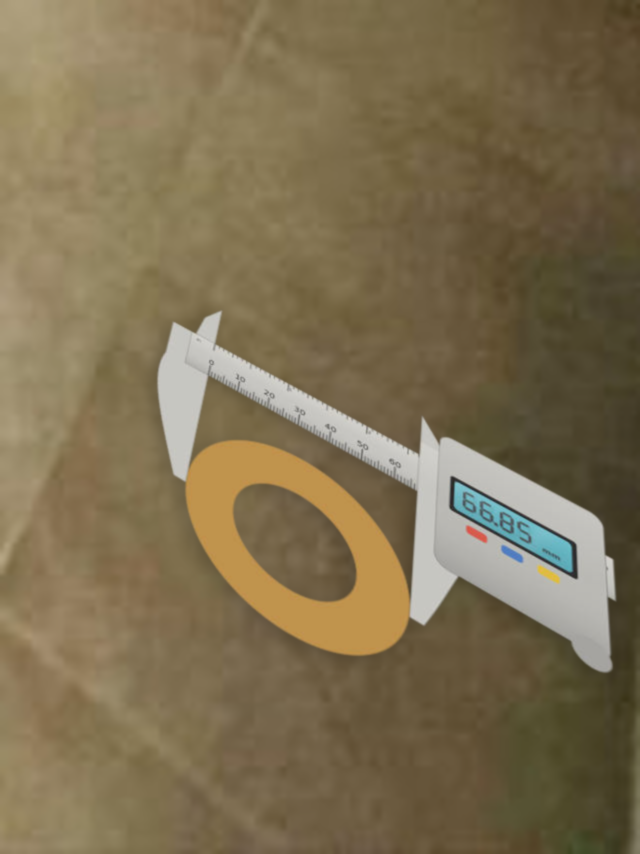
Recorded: 66.85,mm
